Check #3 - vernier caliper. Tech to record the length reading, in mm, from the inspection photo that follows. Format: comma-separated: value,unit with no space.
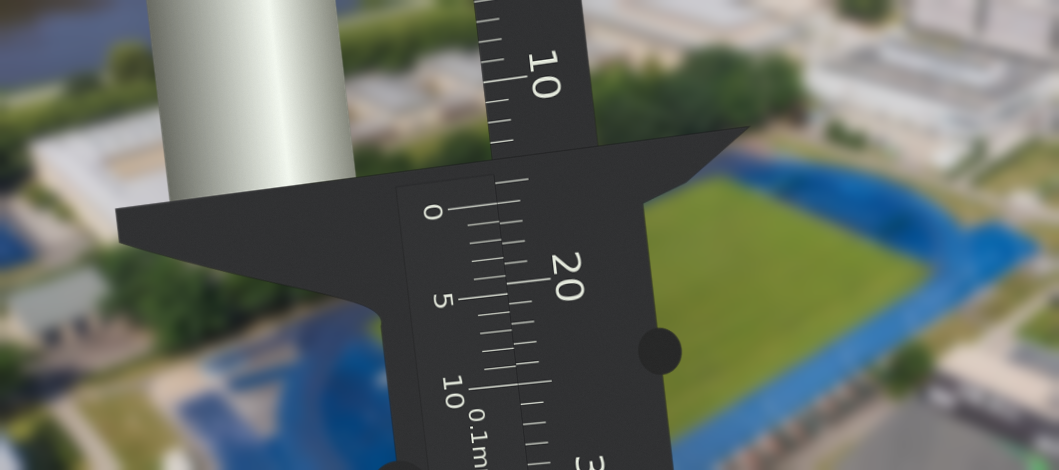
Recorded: 16.0,mm
